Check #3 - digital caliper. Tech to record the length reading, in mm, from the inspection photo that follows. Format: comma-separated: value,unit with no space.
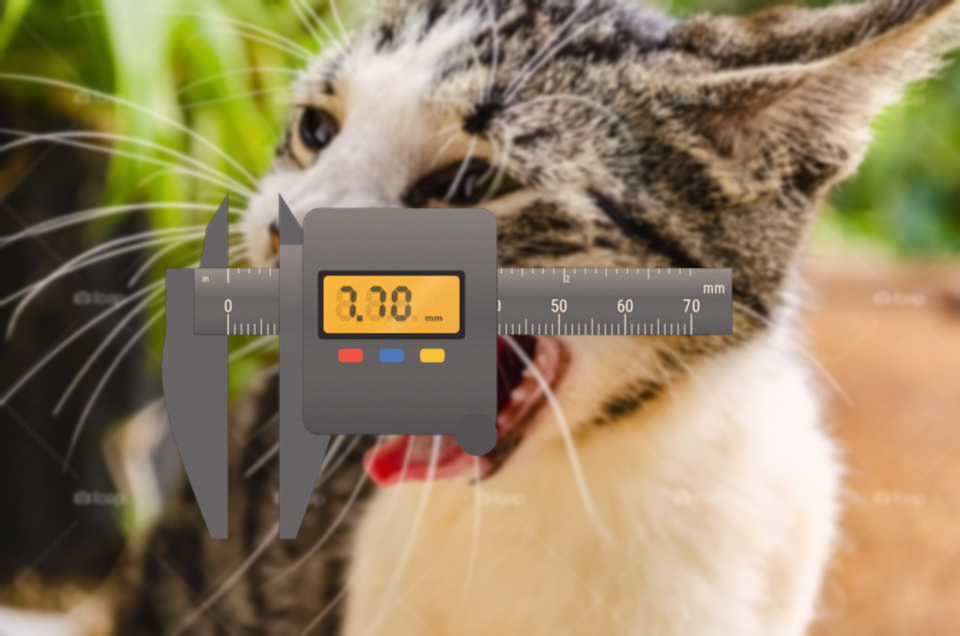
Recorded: 7.70,mm
